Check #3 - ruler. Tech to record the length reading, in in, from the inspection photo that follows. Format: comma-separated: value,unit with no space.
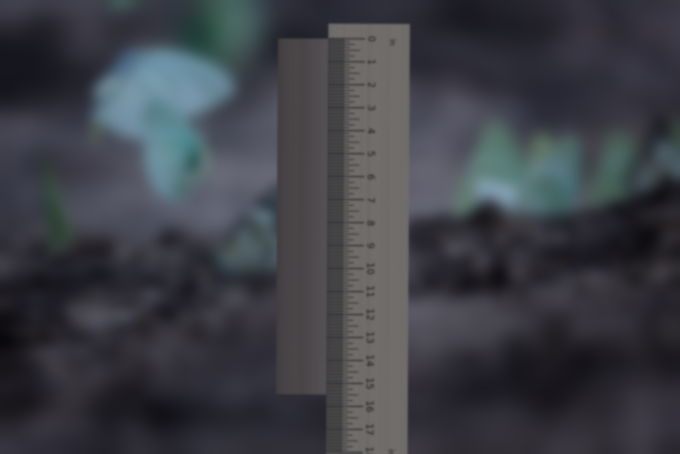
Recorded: 15.5,in
